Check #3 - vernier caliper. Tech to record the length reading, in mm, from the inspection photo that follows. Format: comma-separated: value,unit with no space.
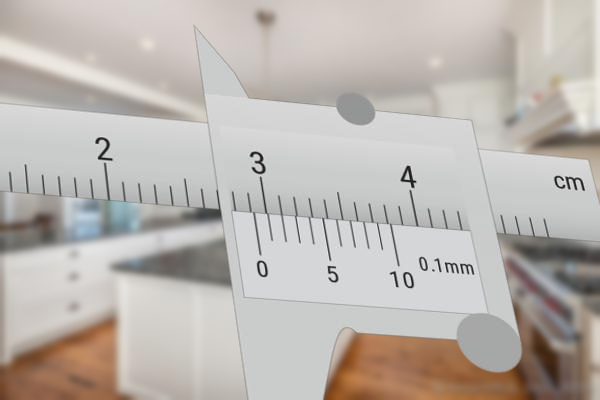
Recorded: 29.2,mm
